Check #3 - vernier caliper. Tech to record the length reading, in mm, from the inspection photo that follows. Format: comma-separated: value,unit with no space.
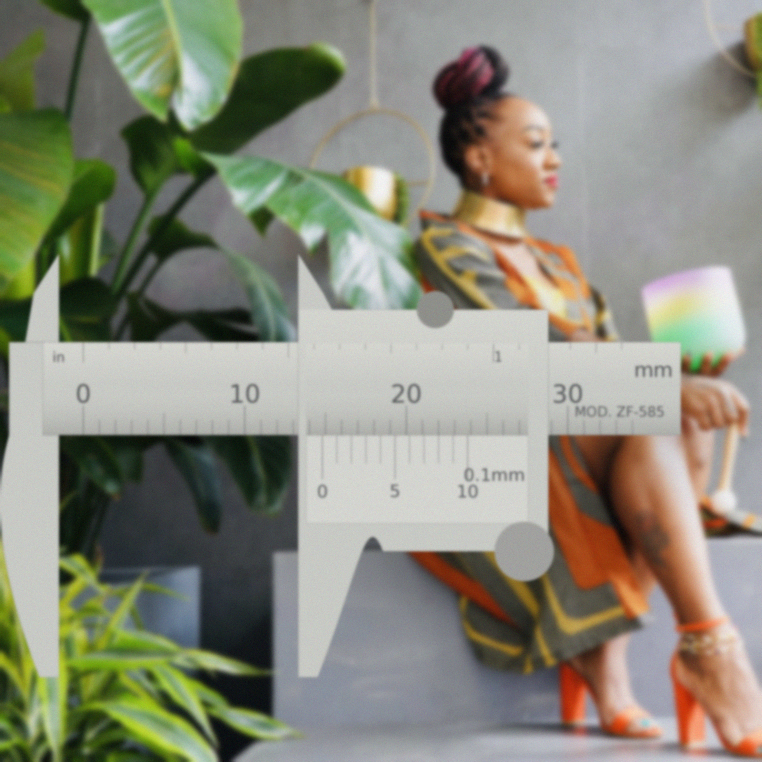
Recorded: 14.8,mm
